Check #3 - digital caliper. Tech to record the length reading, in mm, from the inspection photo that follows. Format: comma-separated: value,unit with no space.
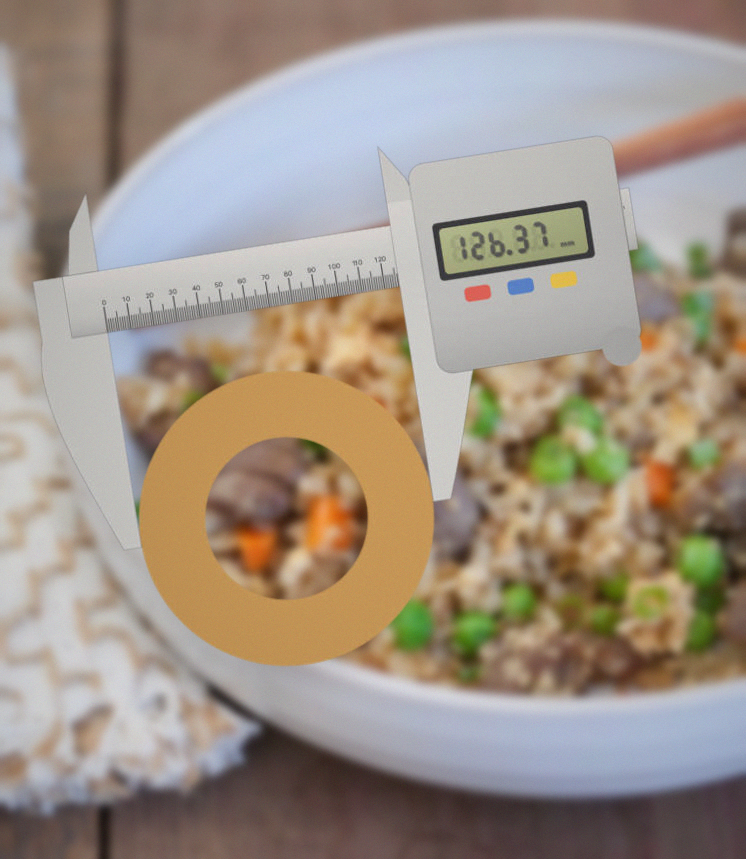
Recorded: 126.37,mm
